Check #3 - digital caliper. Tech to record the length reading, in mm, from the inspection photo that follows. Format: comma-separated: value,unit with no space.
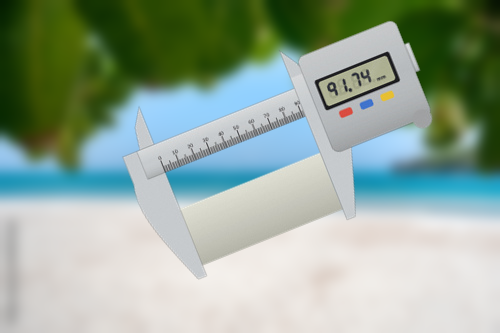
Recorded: 91.74,mm
